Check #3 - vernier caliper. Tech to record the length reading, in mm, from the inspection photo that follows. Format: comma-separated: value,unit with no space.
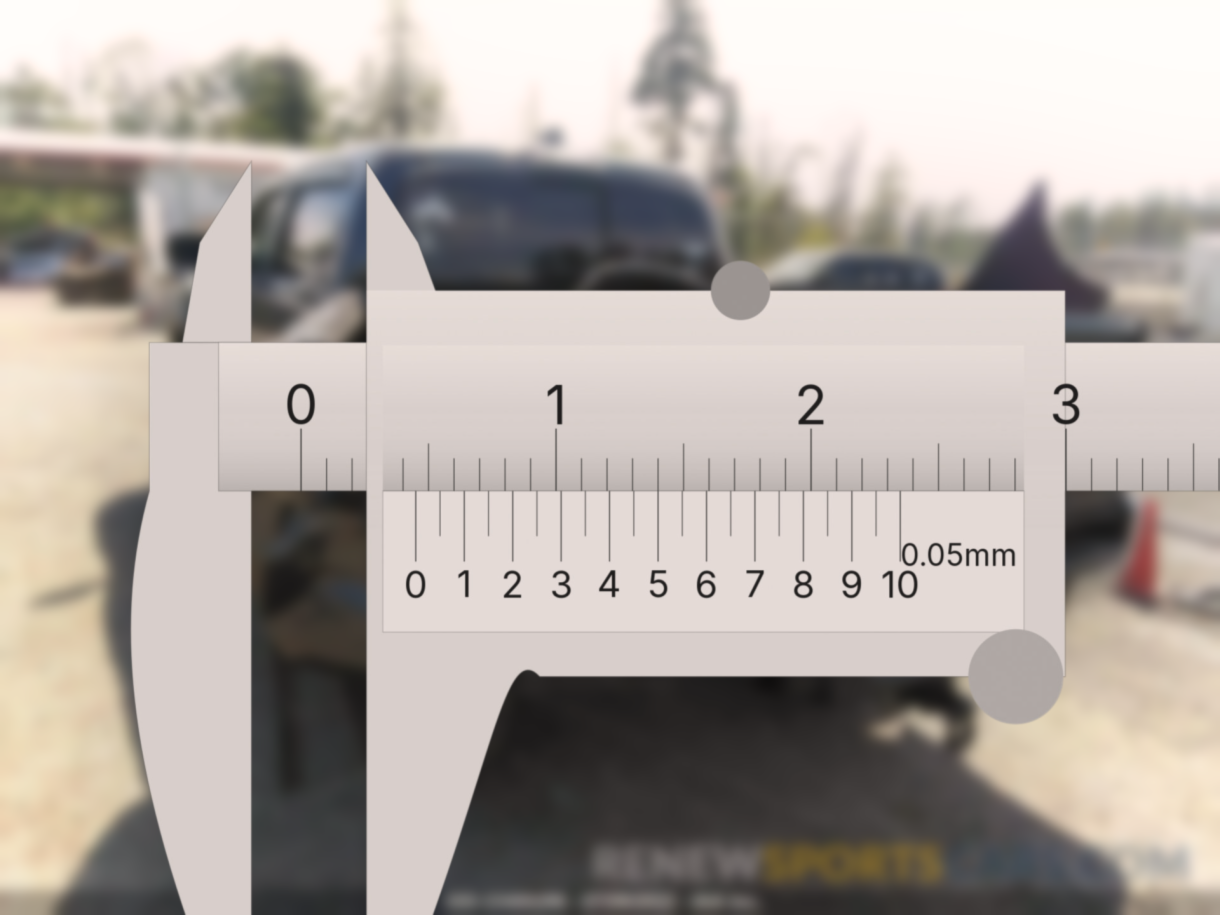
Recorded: 4.50,mm
